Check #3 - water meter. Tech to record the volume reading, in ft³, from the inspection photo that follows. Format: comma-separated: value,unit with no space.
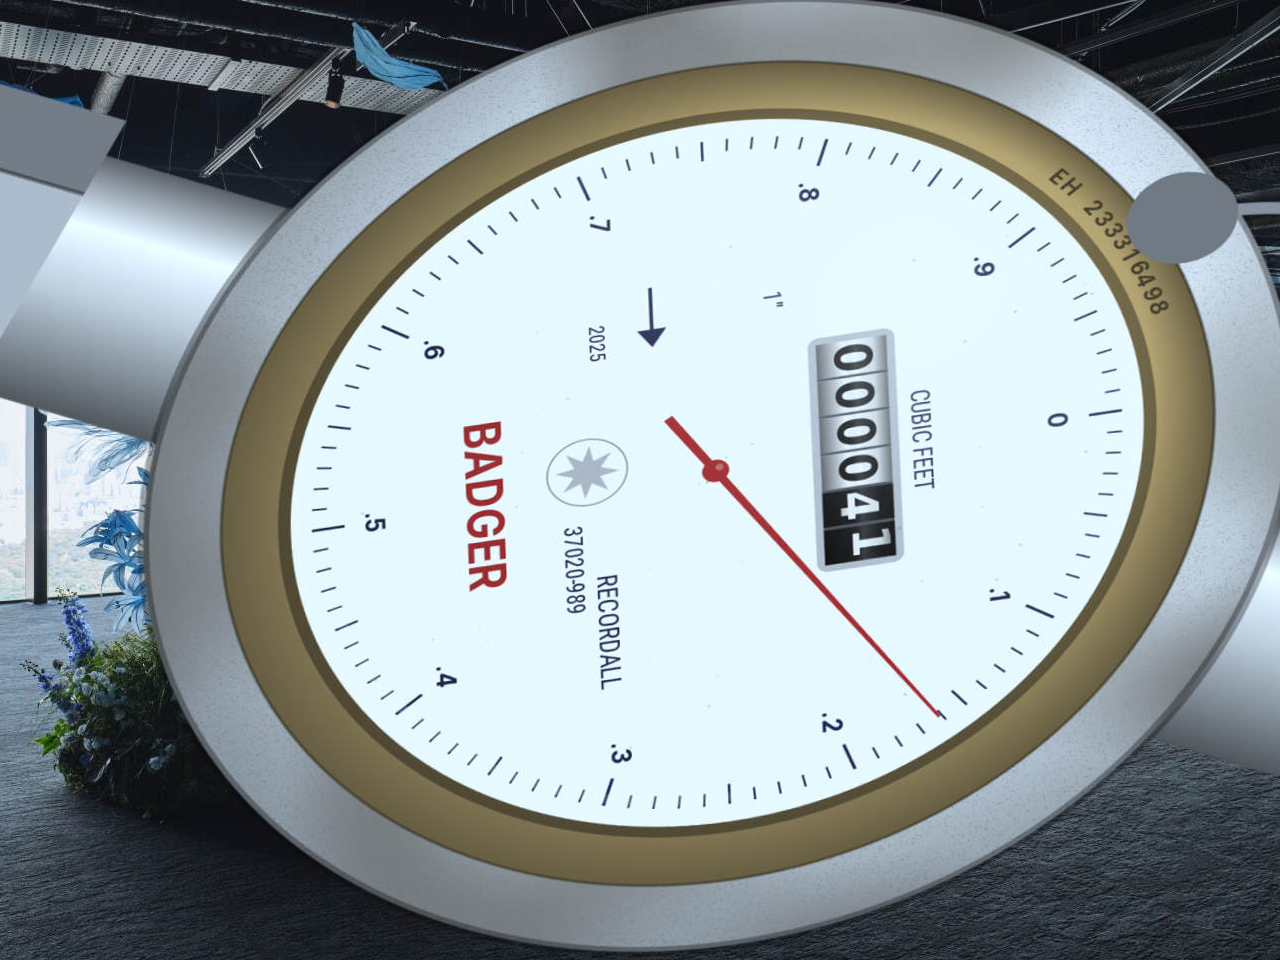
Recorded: 41.16,ft³
